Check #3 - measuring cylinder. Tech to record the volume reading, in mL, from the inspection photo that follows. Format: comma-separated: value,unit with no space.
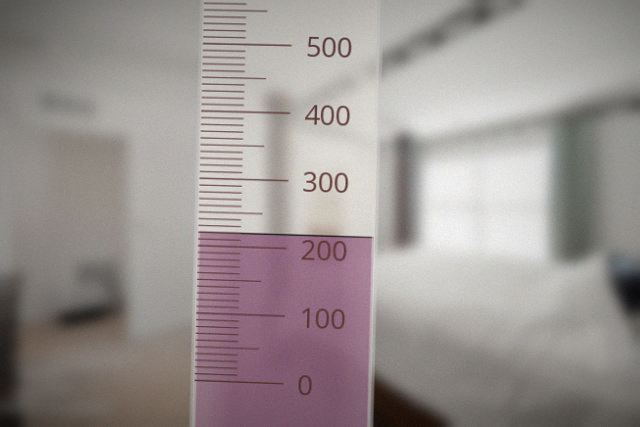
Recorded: 220,mL
